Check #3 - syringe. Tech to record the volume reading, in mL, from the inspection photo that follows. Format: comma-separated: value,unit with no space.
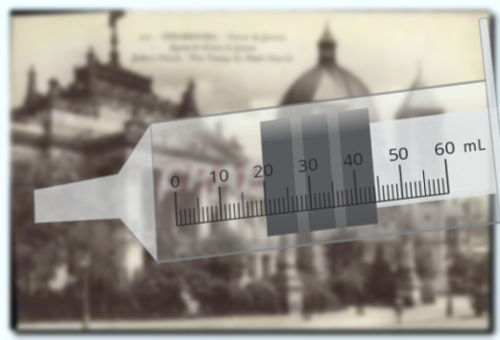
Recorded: 20,mL
